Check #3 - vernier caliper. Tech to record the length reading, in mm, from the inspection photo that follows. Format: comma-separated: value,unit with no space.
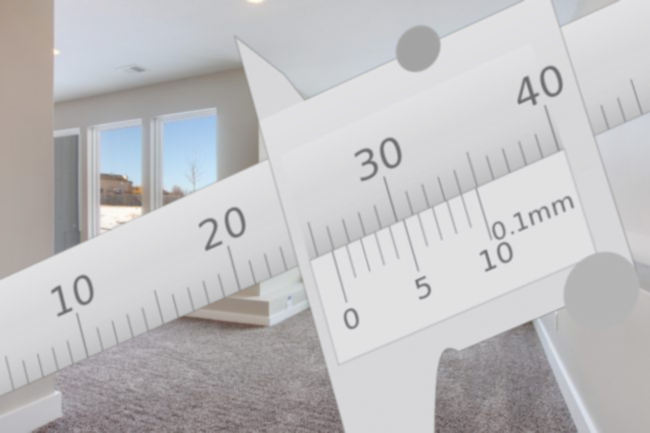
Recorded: 25.9,mm
